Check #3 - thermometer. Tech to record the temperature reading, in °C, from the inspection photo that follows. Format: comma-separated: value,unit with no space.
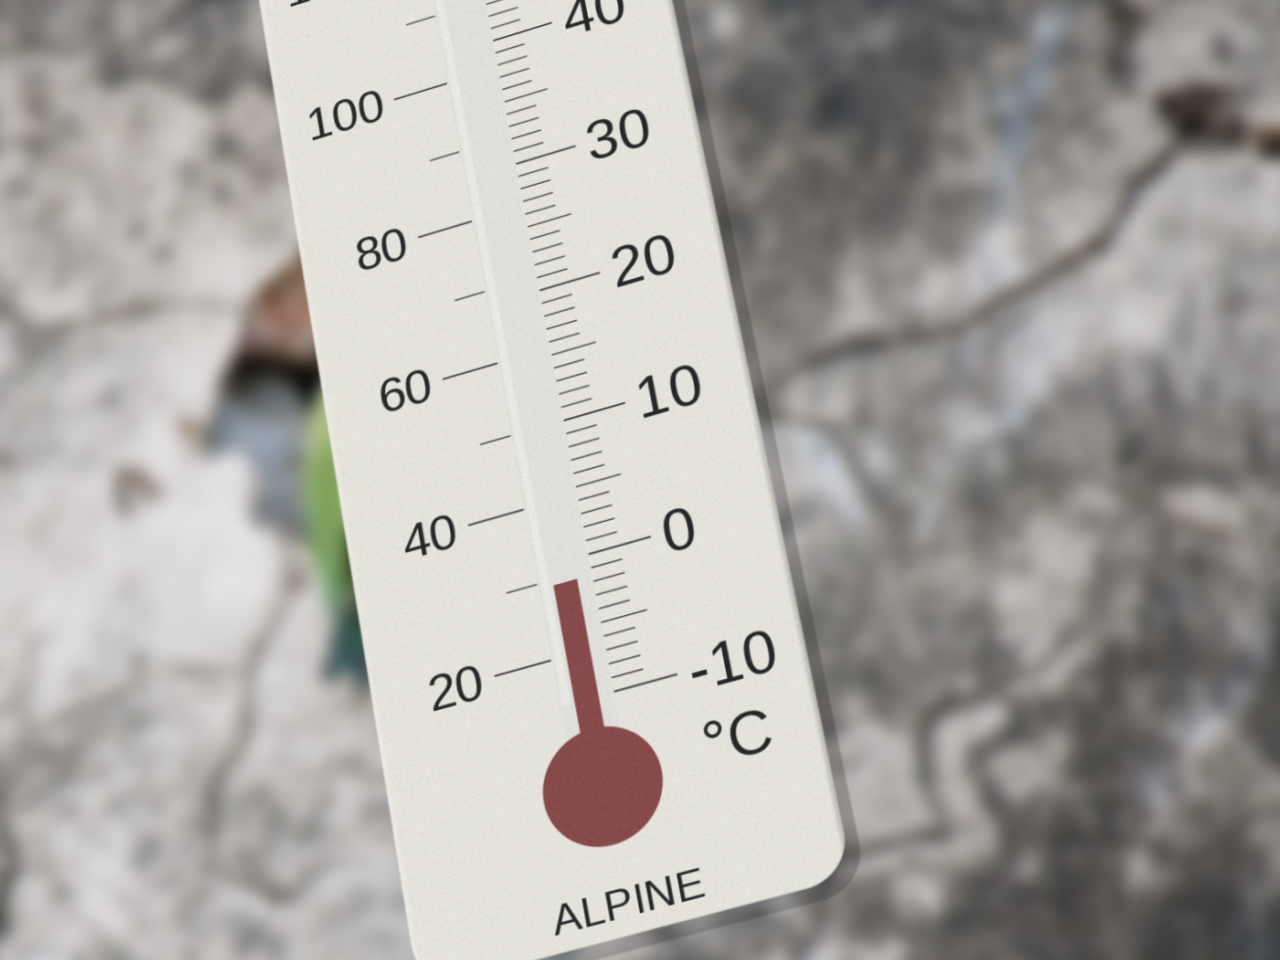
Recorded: -1.5,°C
